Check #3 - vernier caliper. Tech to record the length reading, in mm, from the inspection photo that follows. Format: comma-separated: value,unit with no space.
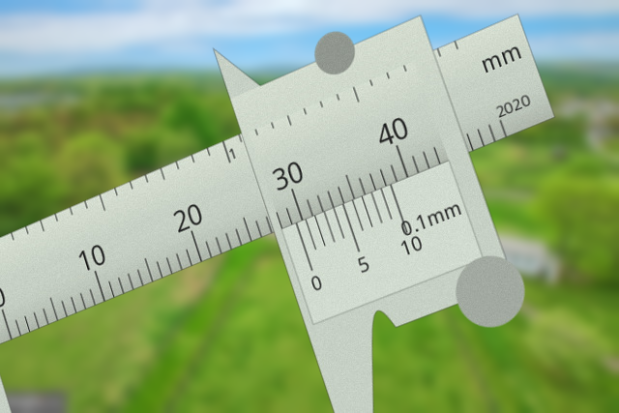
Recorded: 29.4,mm
